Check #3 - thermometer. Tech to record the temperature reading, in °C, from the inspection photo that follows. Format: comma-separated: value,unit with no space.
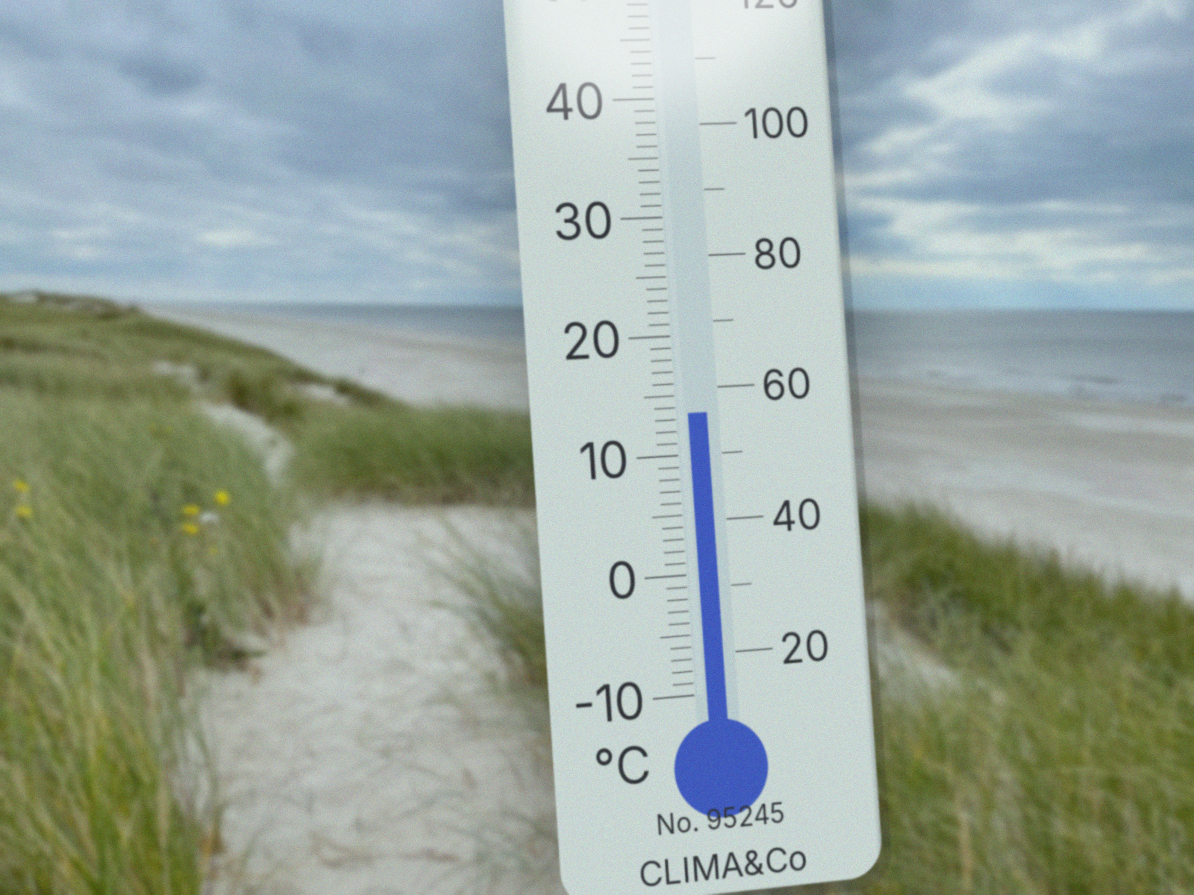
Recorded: 13.5,°C
